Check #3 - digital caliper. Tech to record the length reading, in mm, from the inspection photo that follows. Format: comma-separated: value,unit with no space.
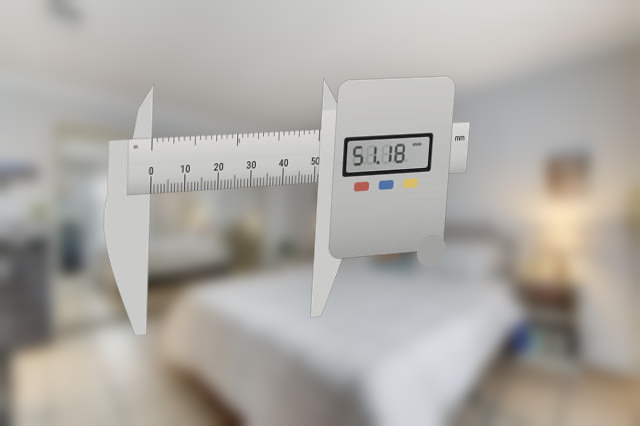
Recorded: 51.18,mm
